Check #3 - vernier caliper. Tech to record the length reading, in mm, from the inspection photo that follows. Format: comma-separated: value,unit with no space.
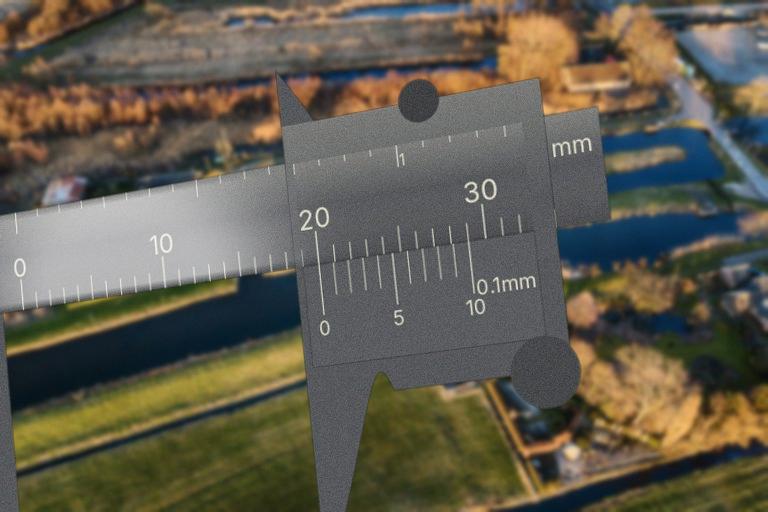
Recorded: 20.0,mm
